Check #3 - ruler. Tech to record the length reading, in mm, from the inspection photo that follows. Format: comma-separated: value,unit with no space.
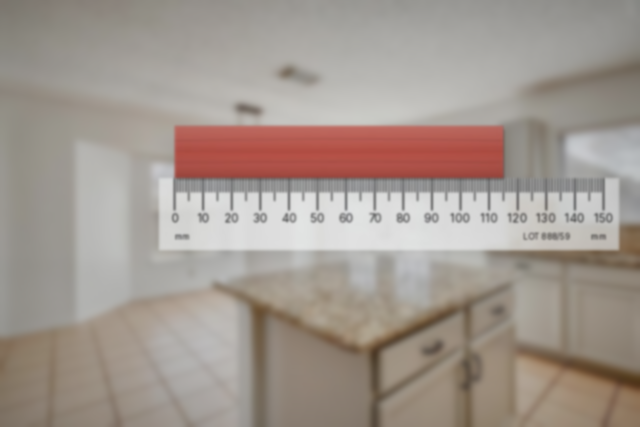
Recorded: 115,mm
